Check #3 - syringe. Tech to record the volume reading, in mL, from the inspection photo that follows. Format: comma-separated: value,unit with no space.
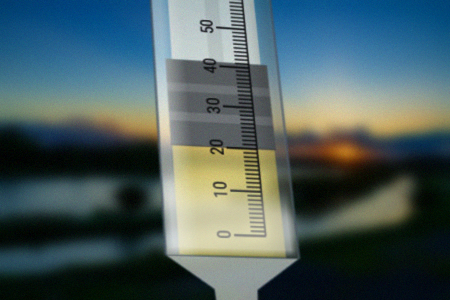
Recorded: 20,mL
